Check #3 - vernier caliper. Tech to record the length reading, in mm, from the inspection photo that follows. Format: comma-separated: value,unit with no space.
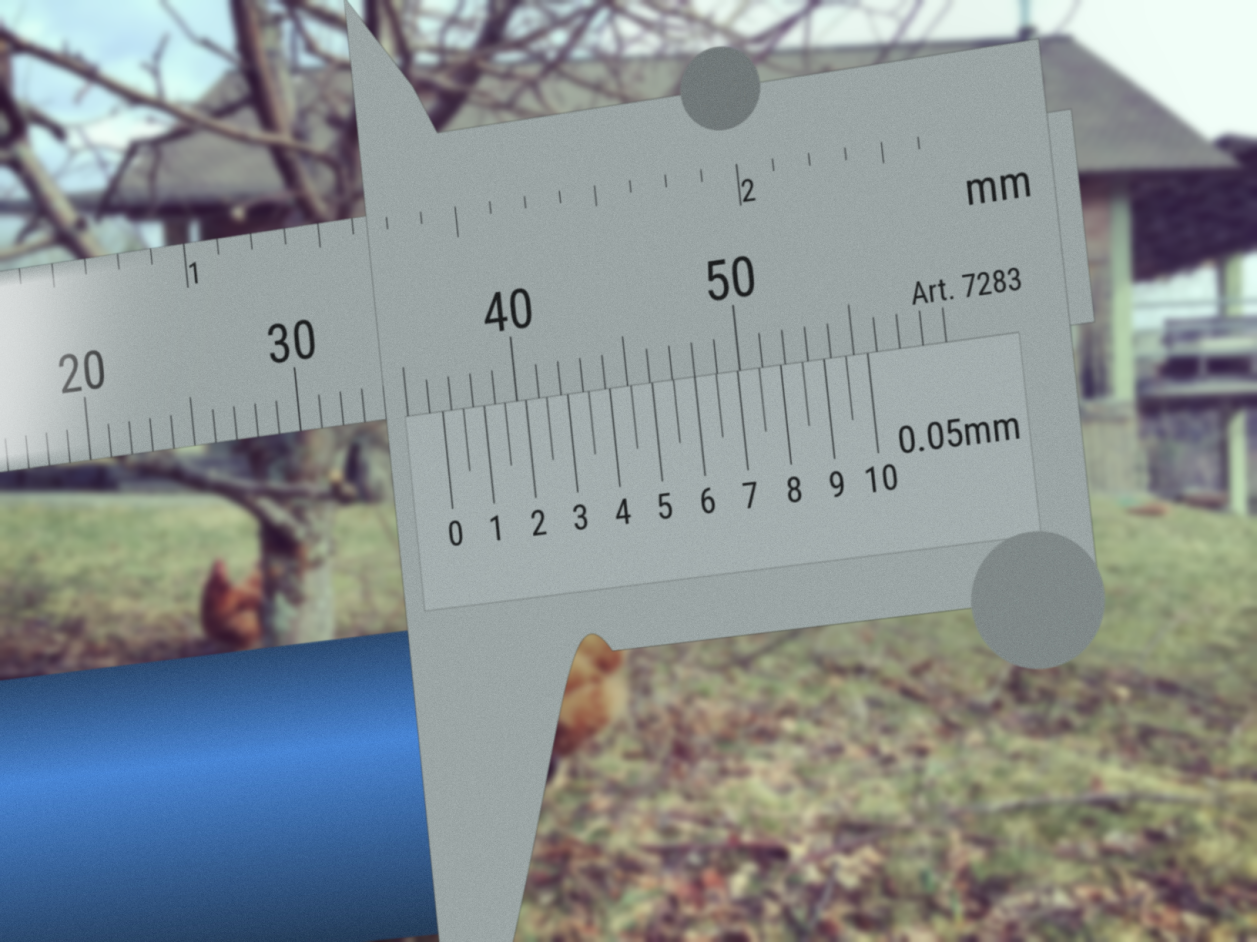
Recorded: 36.6,mm
